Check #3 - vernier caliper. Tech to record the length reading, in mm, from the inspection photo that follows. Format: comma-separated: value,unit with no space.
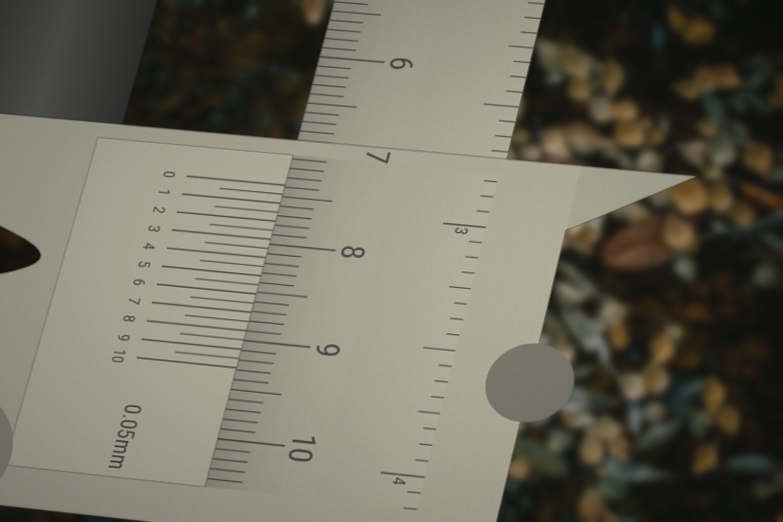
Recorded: 73.8,mm
